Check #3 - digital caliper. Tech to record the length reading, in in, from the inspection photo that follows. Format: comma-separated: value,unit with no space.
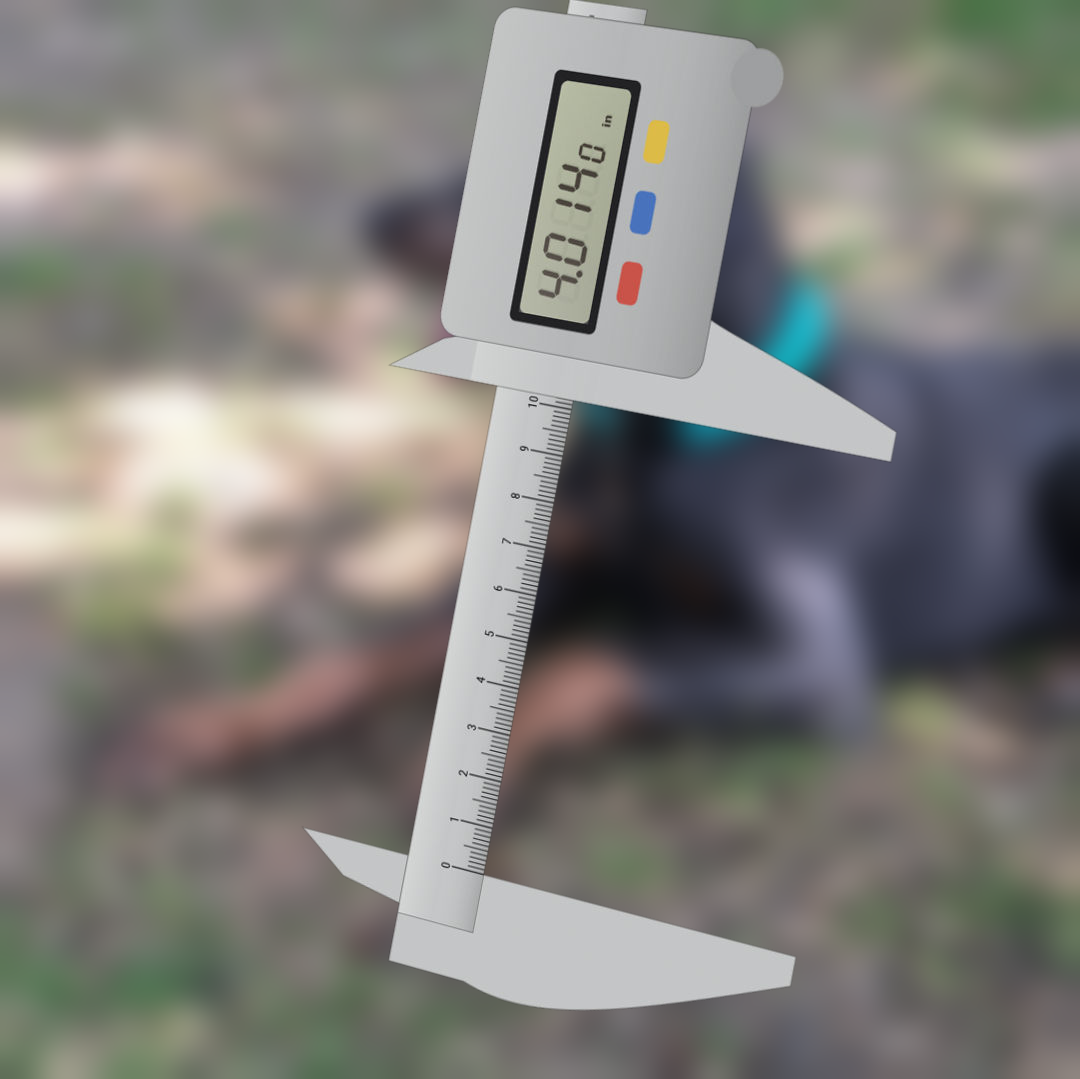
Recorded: 4.0140,in
